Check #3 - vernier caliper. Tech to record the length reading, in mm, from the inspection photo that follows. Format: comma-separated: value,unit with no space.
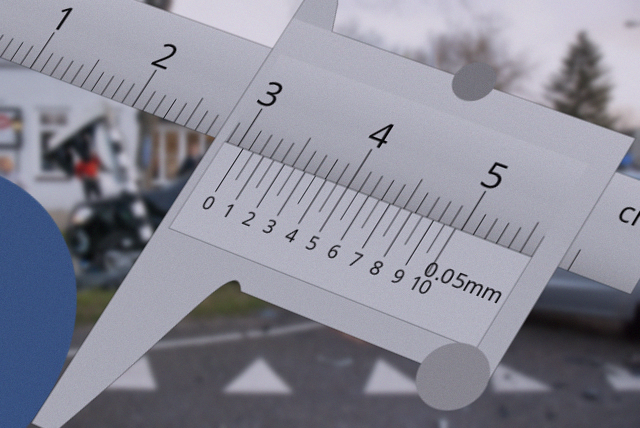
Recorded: 30.5,mm
